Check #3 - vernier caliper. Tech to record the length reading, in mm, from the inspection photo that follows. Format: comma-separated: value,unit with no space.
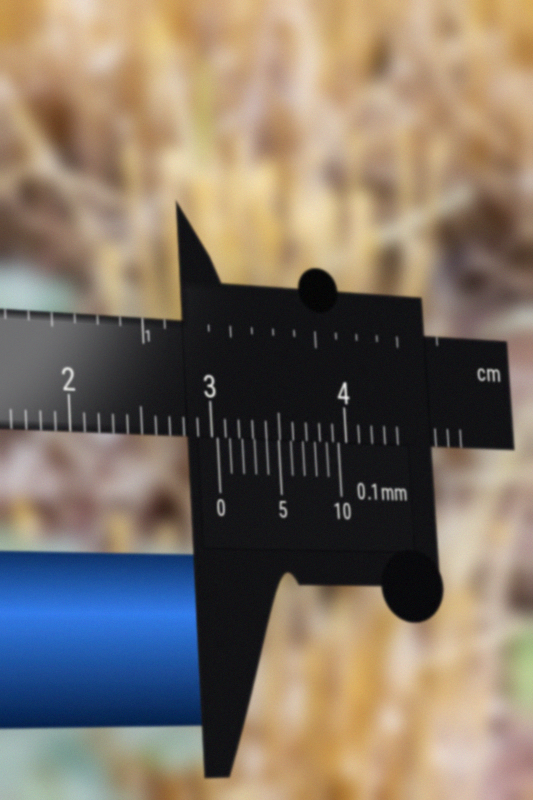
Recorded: 30.4,mm
